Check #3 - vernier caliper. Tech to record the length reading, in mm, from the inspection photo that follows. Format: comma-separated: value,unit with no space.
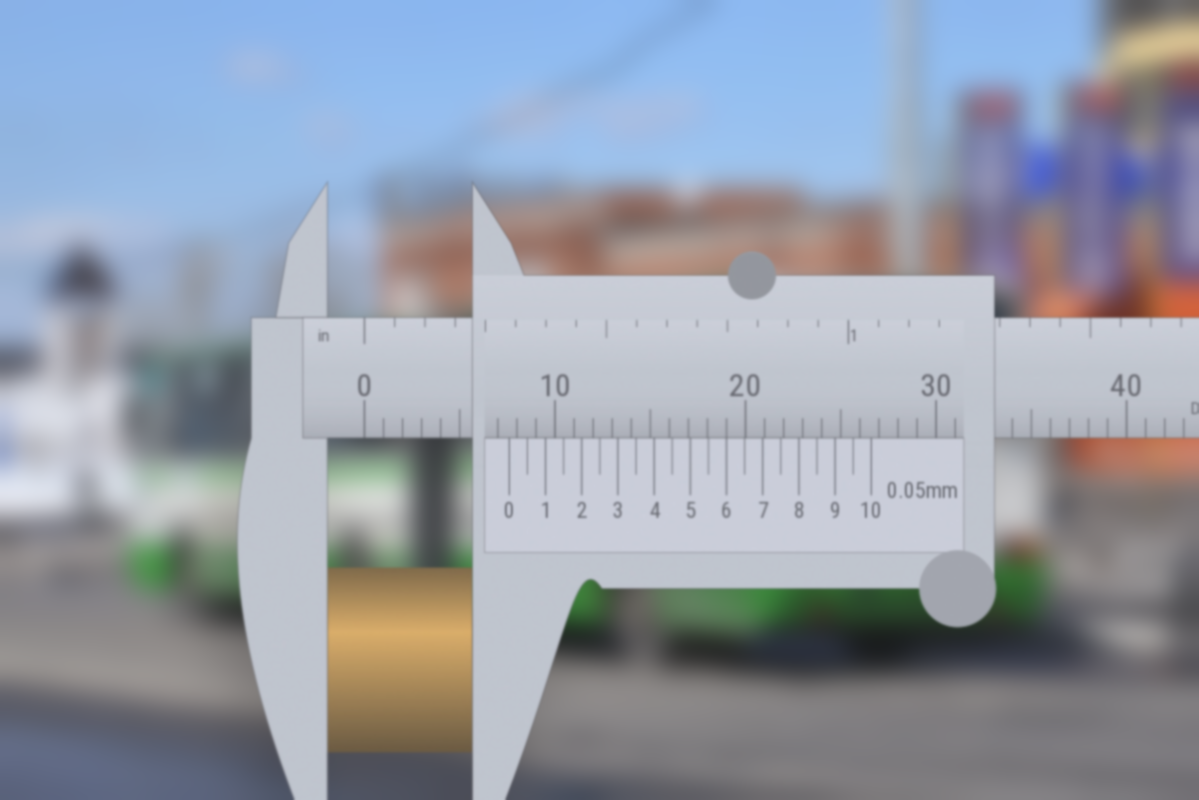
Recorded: 7.6,mm
